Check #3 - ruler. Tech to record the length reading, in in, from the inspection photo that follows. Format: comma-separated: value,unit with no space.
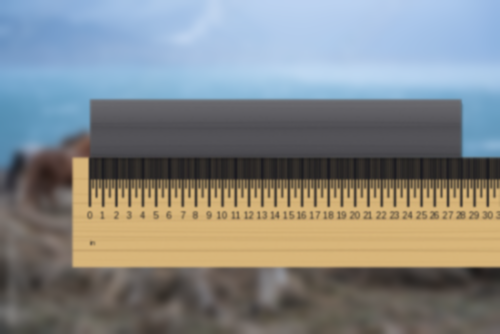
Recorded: 28,in
